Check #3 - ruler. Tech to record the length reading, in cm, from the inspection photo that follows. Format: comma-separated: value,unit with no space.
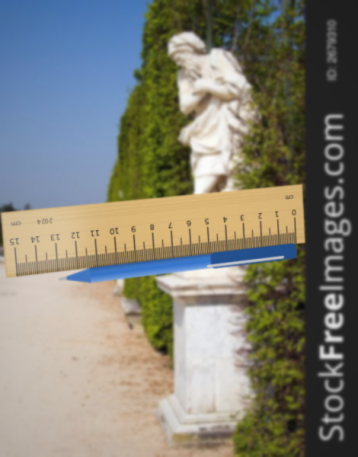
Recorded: 13,cm
